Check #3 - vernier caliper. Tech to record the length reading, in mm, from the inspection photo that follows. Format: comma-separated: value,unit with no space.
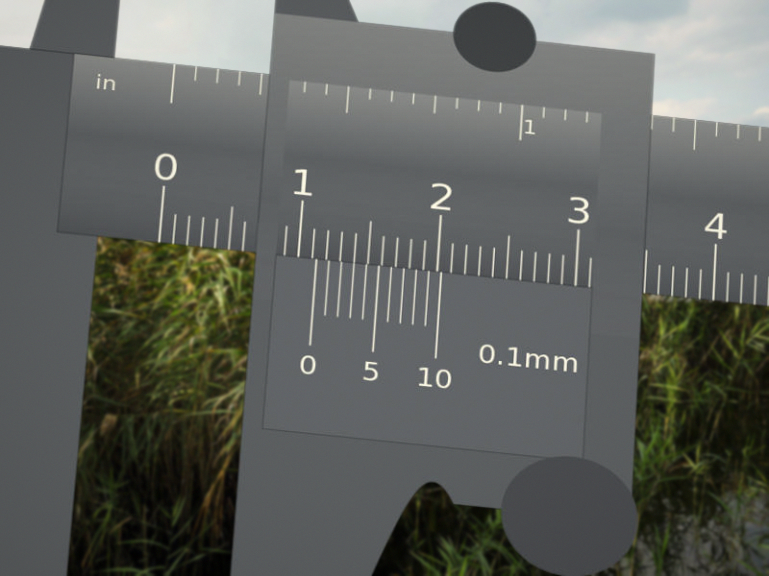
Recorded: 11.3,mm
